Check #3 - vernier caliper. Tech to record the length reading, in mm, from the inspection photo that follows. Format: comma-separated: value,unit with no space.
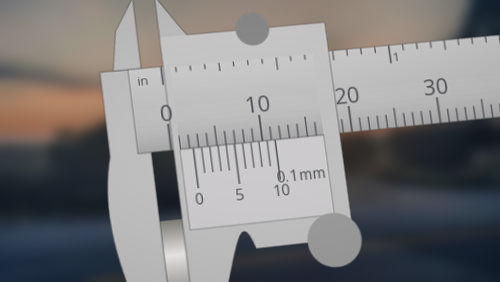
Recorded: 2.4,mm
